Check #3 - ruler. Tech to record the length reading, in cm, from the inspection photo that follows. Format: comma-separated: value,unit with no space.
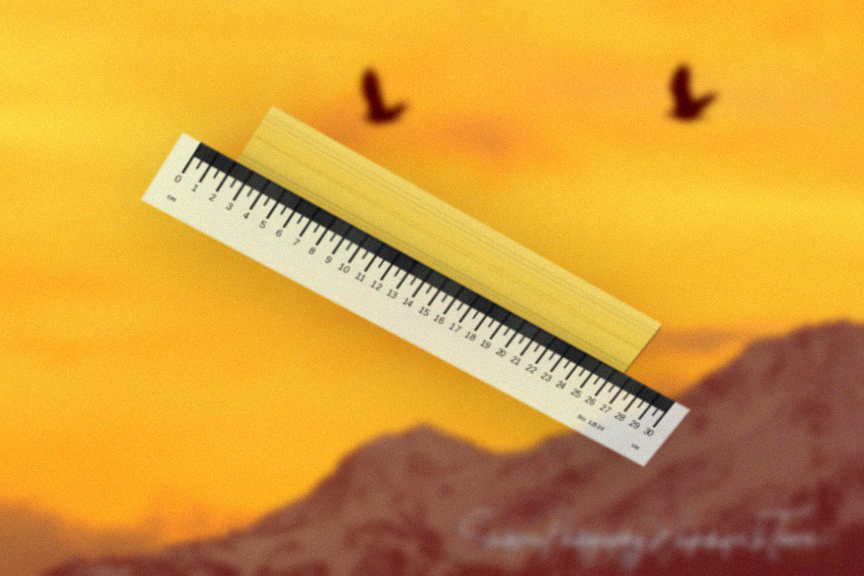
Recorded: 24.5,cm
